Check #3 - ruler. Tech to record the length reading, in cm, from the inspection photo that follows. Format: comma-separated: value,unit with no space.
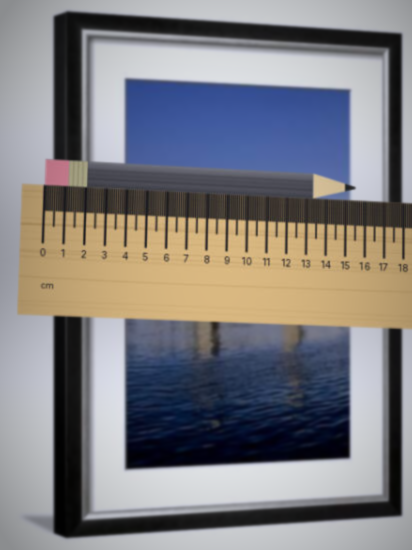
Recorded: 15.5,cm
